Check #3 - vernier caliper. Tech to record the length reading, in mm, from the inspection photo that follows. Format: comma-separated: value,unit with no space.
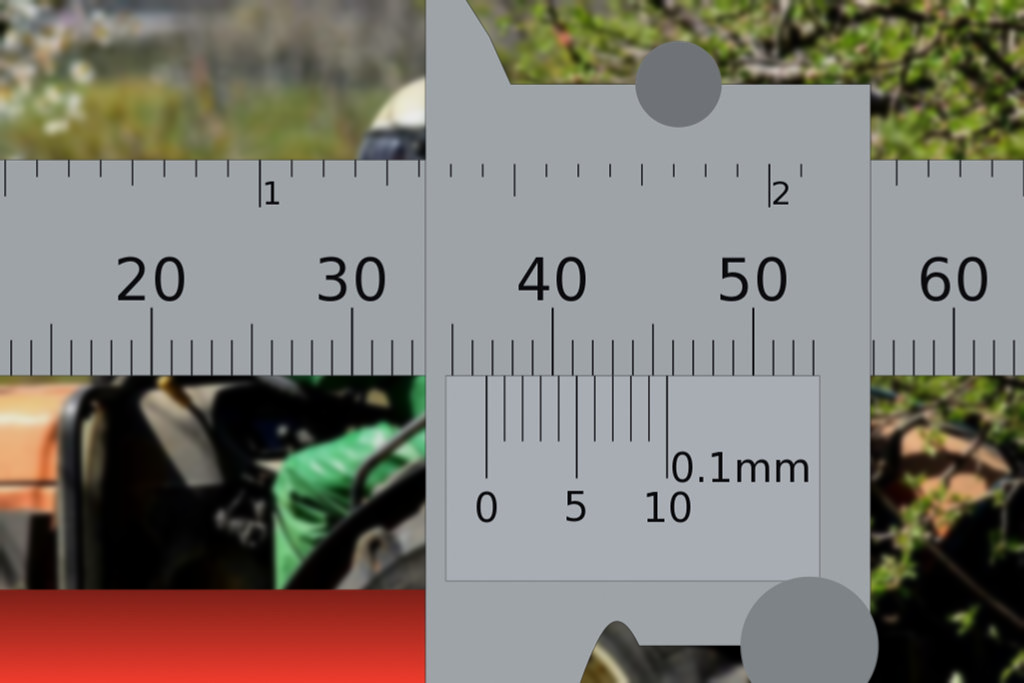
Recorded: 36.7,mm
